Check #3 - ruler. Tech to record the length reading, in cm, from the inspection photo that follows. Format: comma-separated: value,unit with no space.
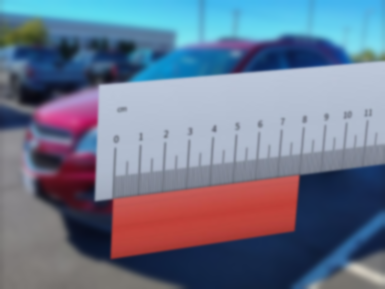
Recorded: 8,cm
